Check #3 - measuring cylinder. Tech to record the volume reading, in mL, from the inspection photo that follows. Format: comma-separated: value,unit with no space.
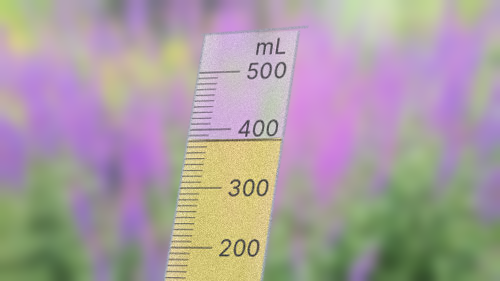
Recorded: 380,mL
